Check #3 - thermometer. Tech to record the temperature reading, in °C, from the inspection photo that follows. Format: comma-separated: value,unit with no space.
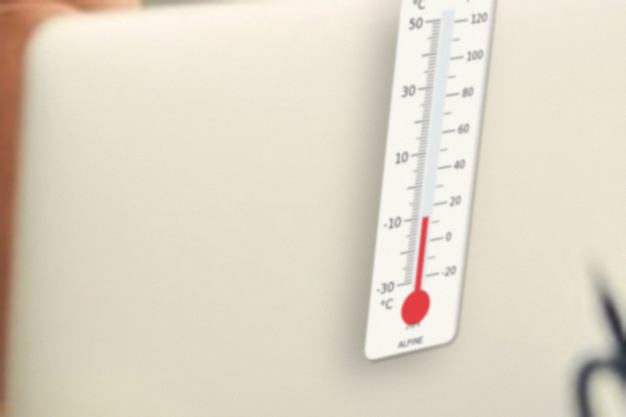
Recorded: -10,°C
